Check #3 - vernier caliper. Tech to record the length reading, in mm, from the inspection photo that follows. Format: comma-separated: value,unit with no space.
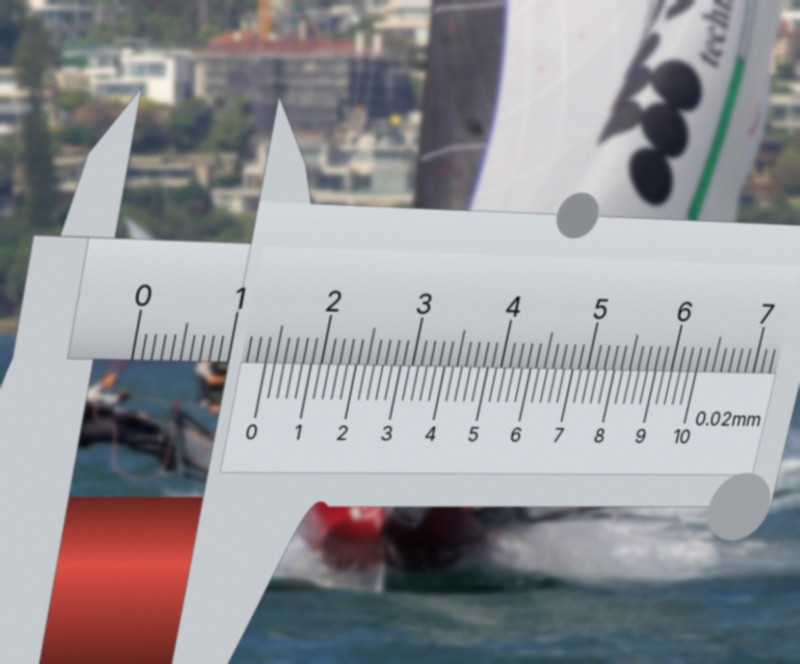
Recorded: 14.0,mm
